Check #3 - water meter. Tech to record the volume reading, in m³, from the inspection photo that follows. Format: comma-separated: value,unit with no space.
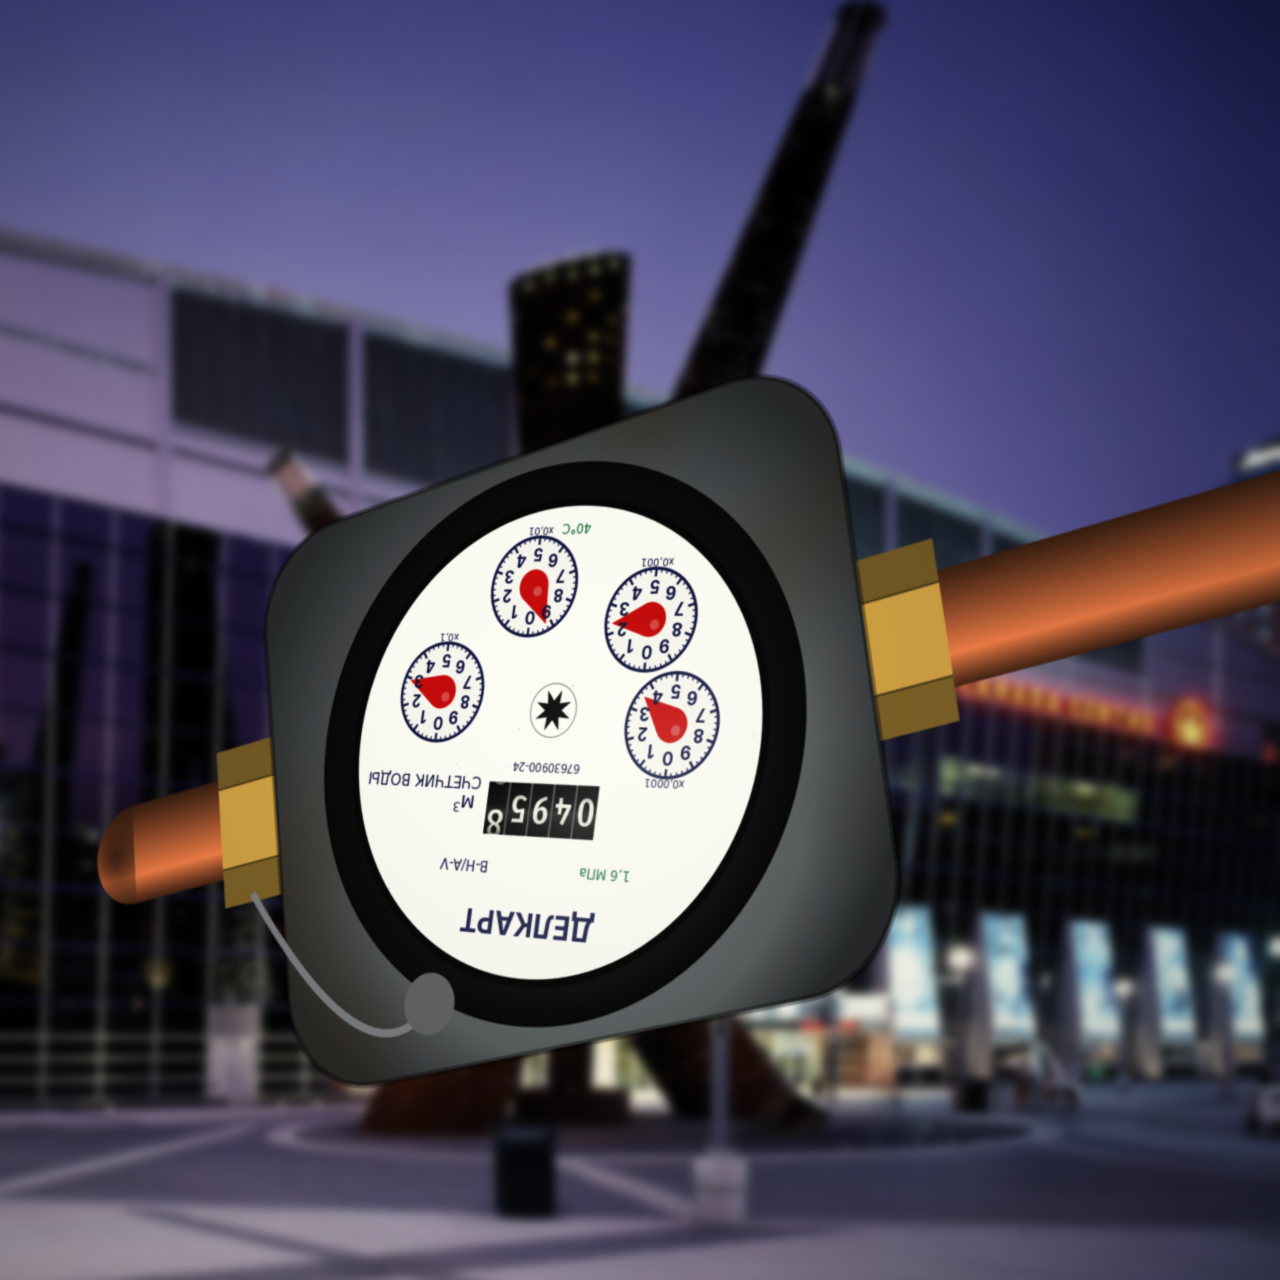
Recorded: 4958.2923,m³
